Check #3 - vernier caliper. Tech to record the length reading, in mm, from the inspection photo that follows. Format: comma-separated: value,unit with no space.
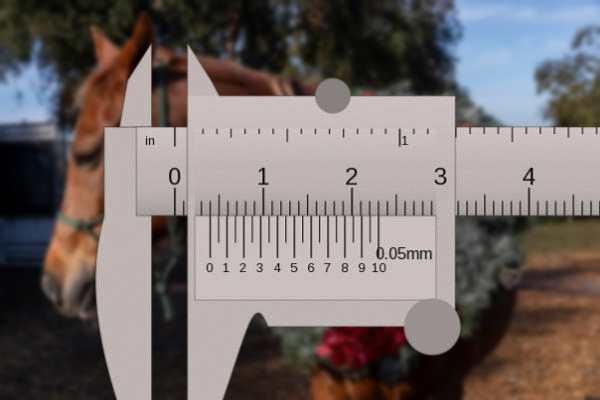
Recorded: 4.0,mm
